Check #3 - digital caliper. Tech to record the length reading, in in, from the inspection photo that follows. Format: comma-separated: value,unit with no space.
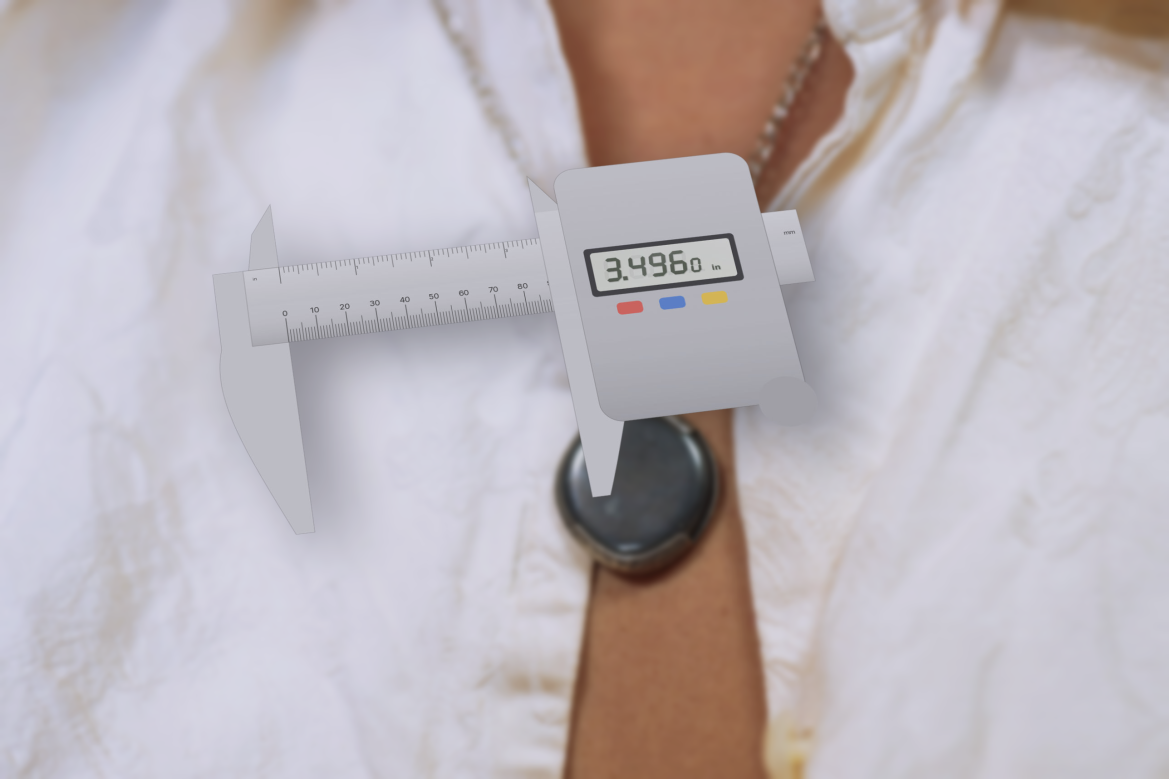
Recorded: 3.4960,in
